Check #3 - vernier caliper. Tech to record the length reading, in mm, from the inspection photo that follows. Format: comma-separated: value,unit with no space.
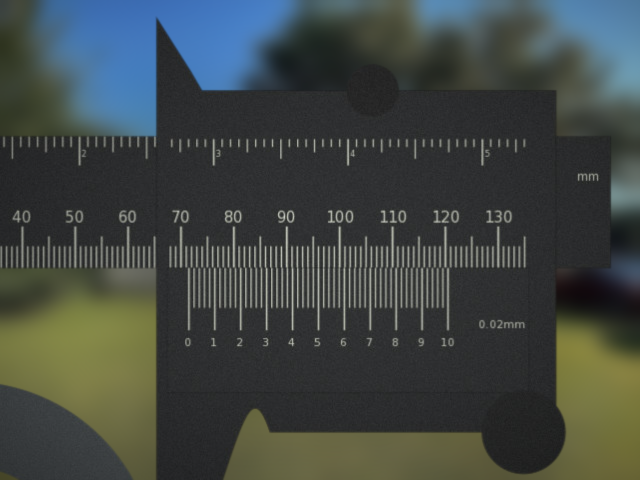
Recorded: 71.5,mm
